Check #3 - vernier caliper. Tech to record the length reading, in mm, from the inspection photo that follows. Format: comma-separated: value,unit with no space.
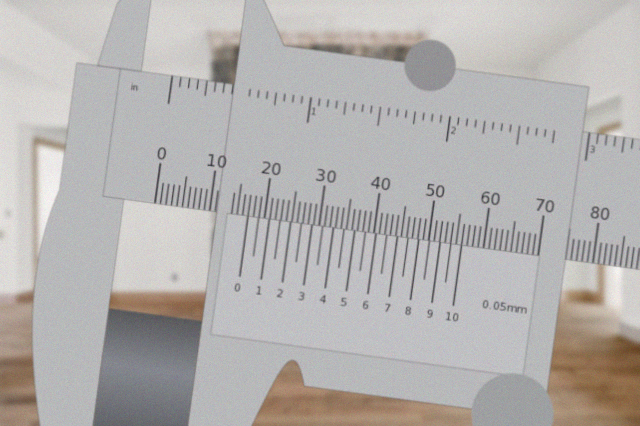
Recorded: 17.0,mm
